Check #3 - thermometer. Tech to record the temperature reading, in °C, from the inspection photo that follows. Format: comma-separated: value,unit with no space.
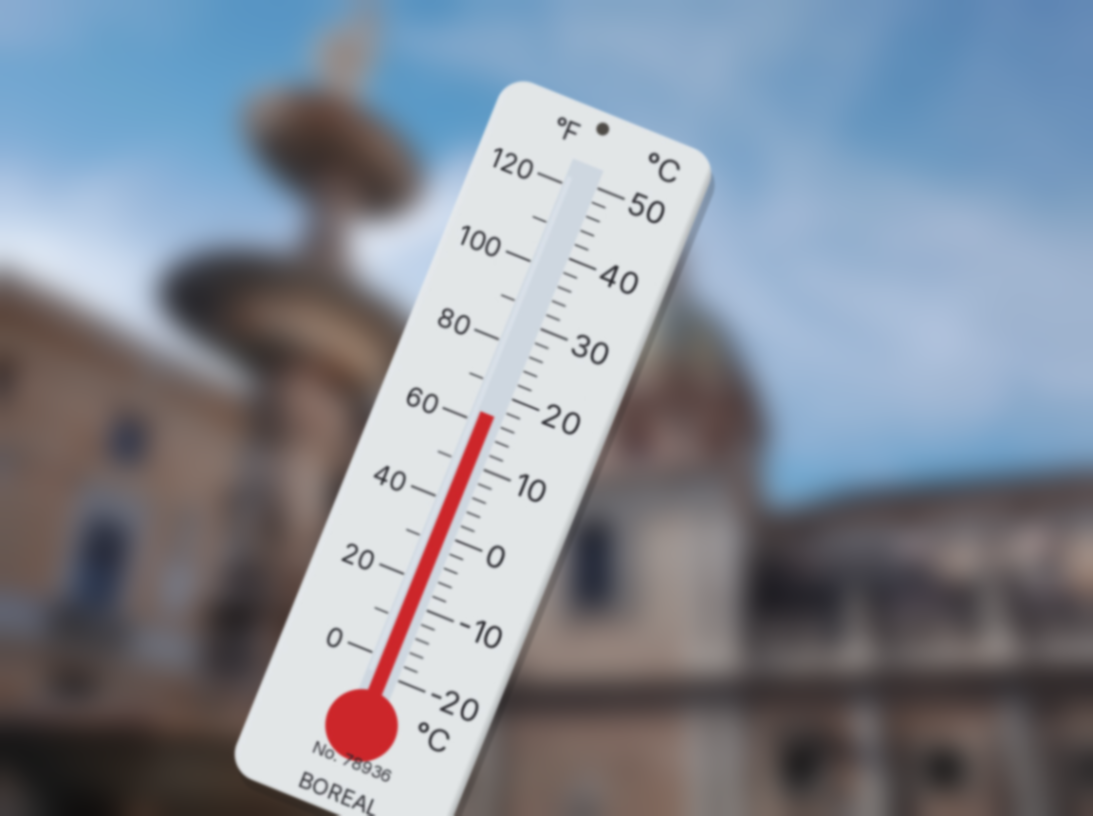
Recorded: 17,°C
